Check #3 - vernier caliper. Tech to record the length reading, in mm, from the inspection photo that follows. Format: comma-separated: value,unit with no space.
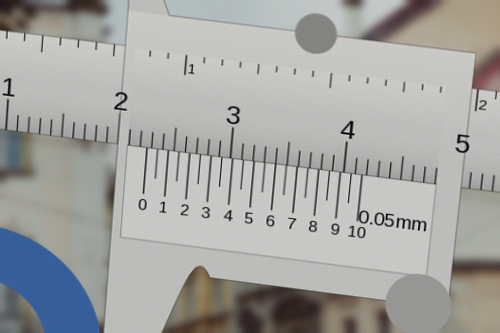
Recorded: 22.6,mm
